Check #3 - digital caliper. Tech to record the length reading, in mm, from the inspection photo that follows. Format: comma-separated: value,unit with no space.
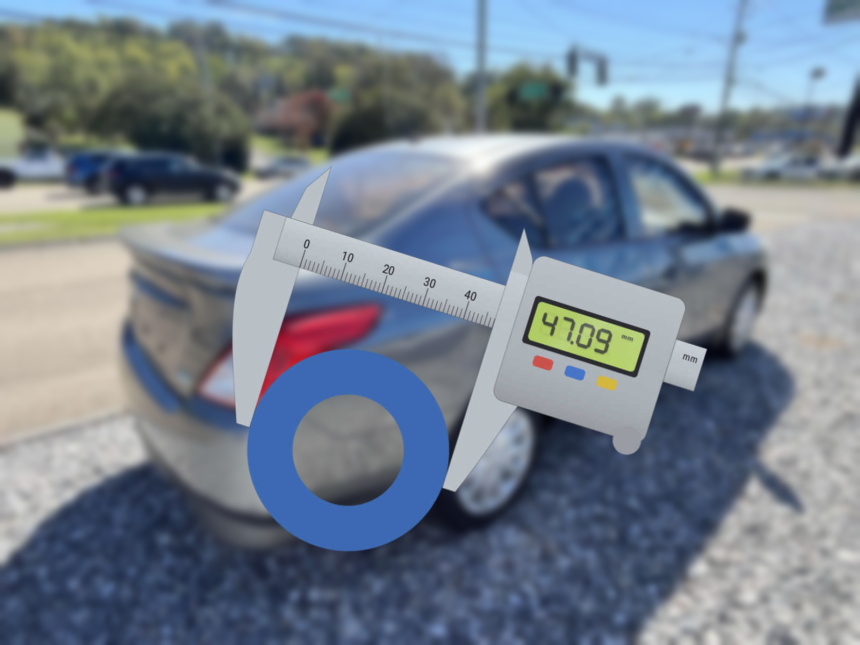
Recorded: 47.09,mm
